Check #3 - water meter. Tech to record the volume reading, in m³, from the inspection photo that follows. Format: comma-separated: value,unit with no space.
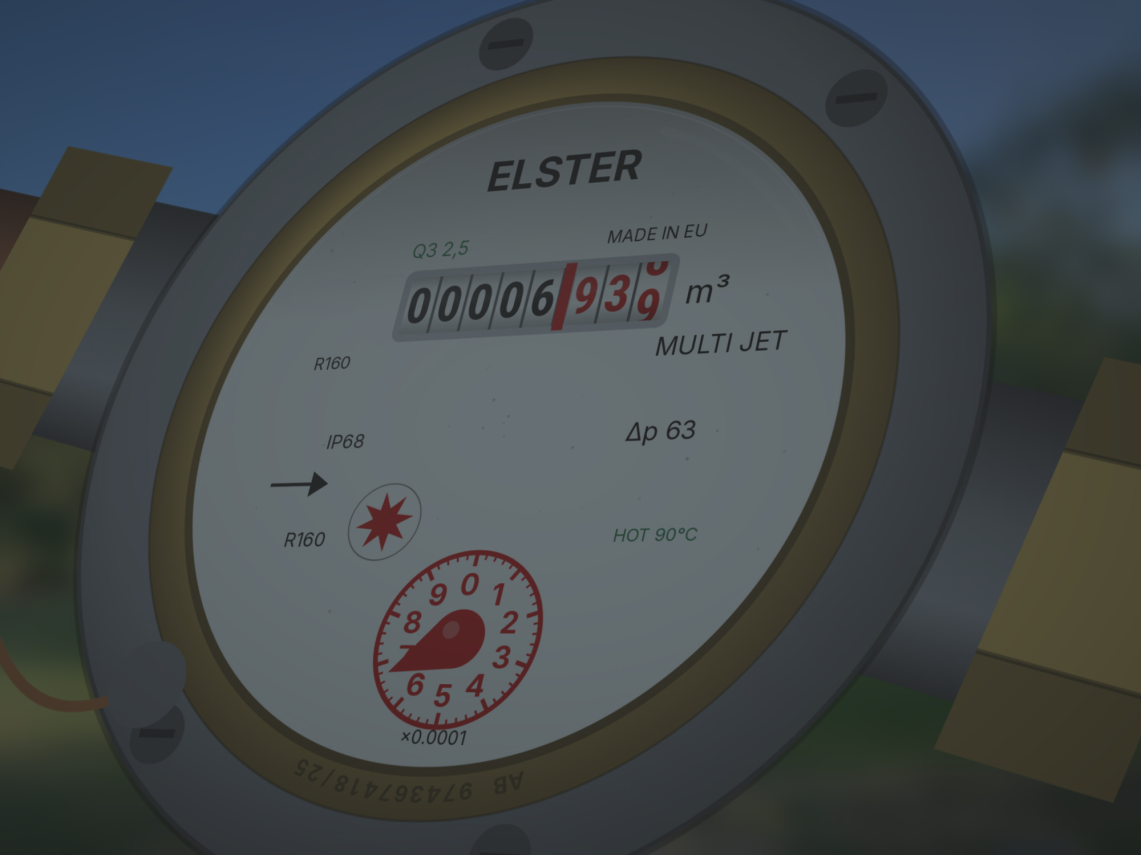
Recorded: 6.9386,m³
